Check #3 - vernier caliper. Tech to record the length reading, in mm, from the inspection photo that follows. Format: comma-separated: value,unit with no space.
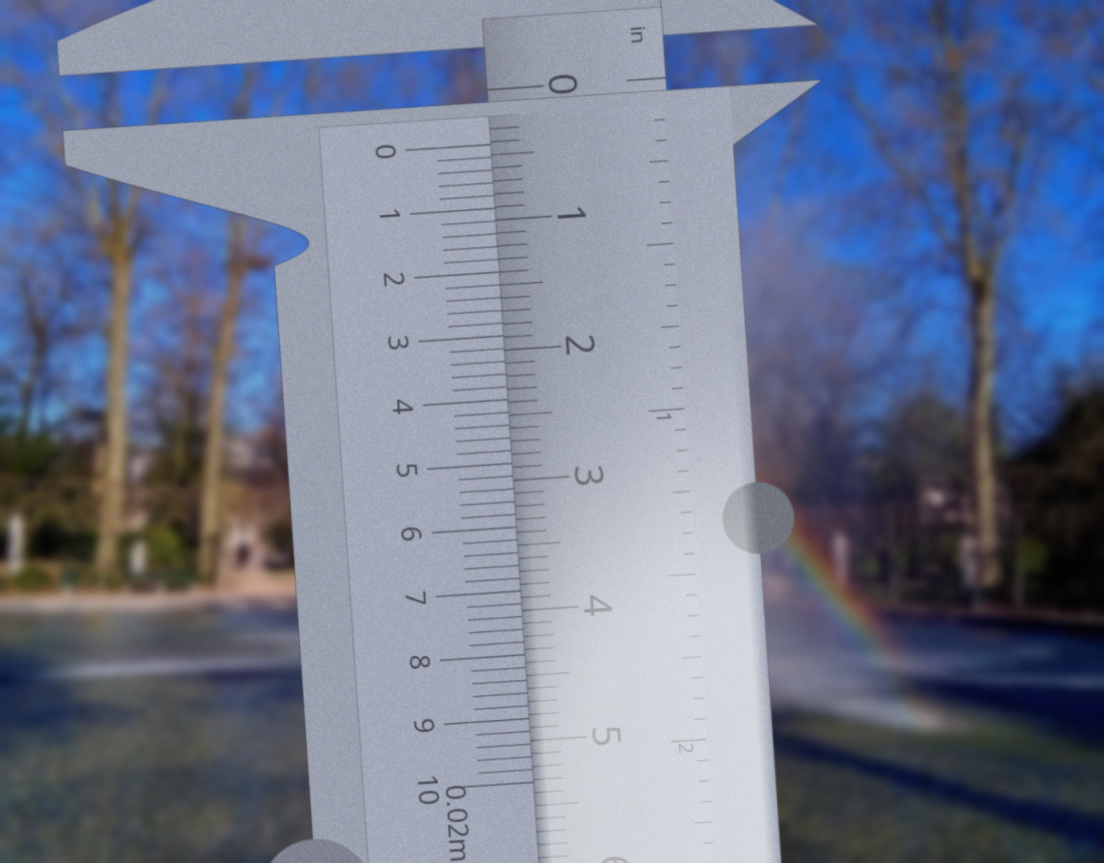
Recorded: 4.2,mm
